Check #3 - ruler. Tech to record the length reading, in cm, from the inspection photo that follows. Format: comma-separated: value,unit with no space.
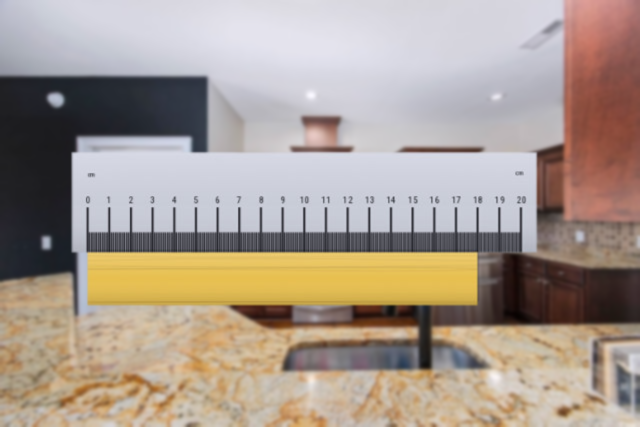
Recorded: 18,cm
